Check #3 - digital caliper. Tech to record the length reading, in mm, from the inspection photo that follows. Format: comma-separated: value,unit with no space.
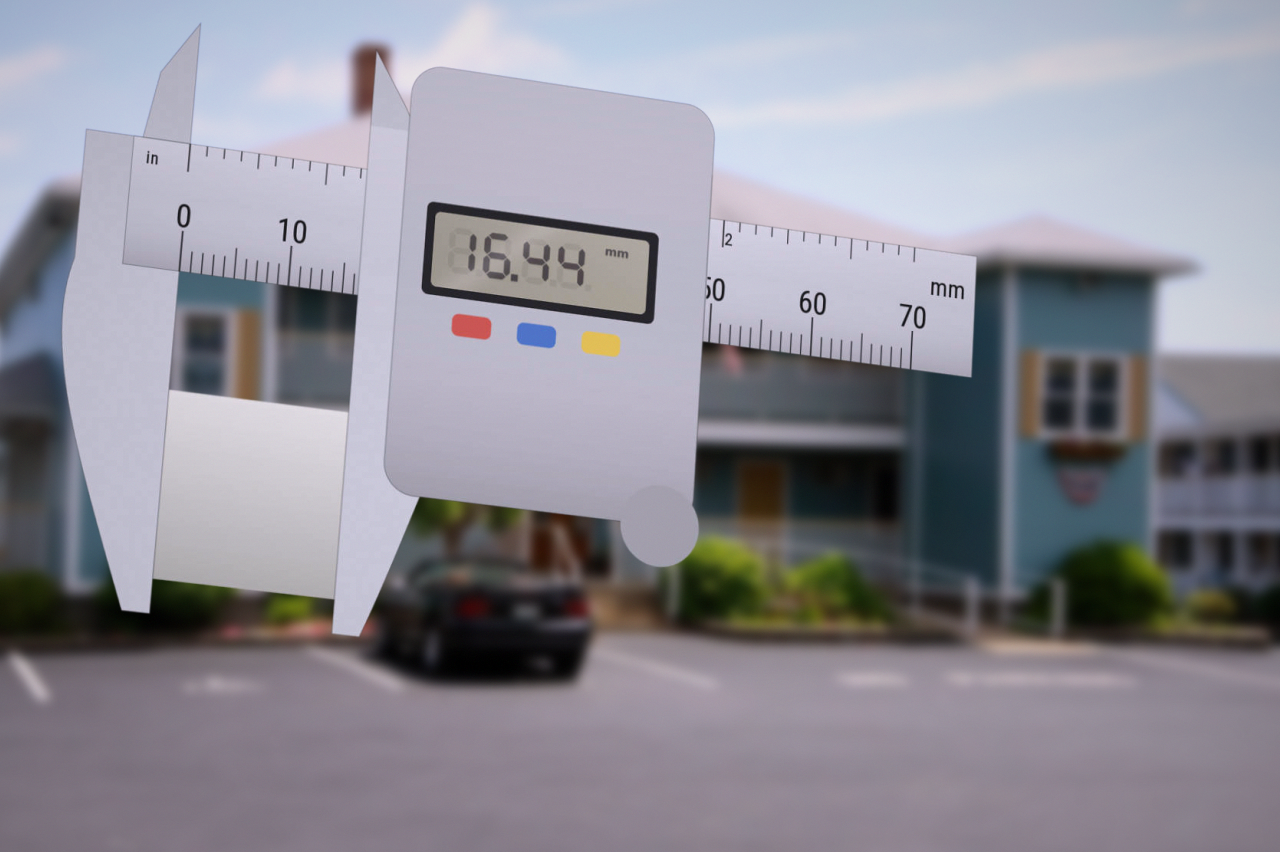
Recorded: 16.44,mm
